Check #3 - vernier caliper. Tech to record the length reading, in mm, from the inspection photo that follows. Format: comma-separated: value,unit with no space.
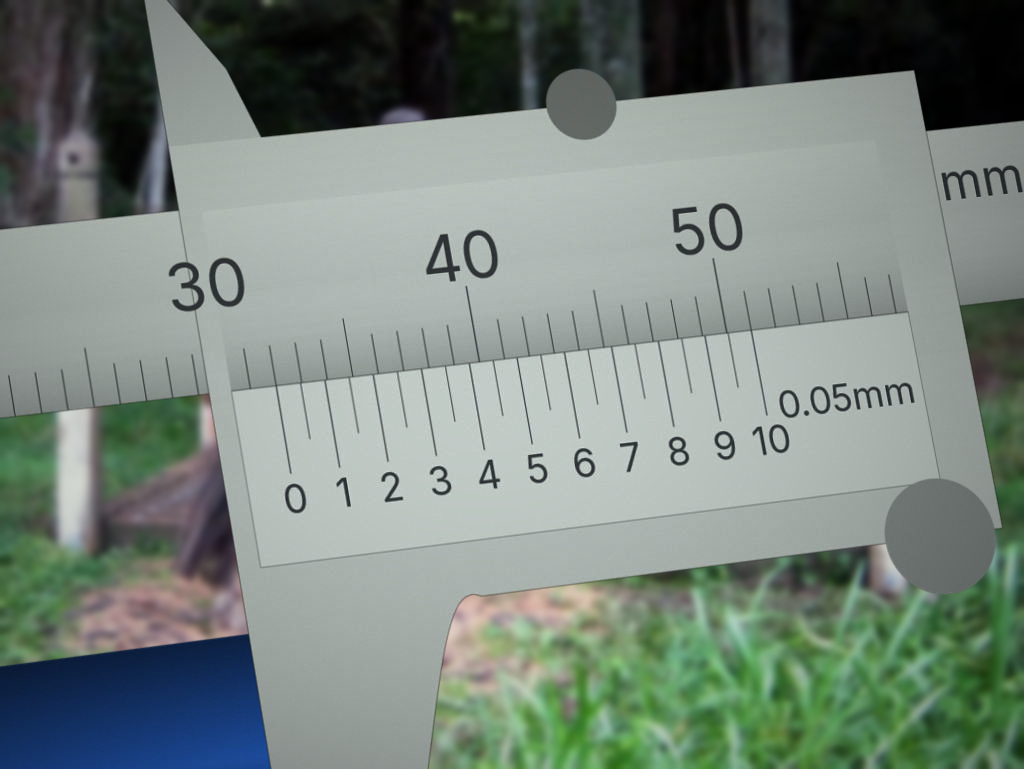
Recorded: 32.00,mm
